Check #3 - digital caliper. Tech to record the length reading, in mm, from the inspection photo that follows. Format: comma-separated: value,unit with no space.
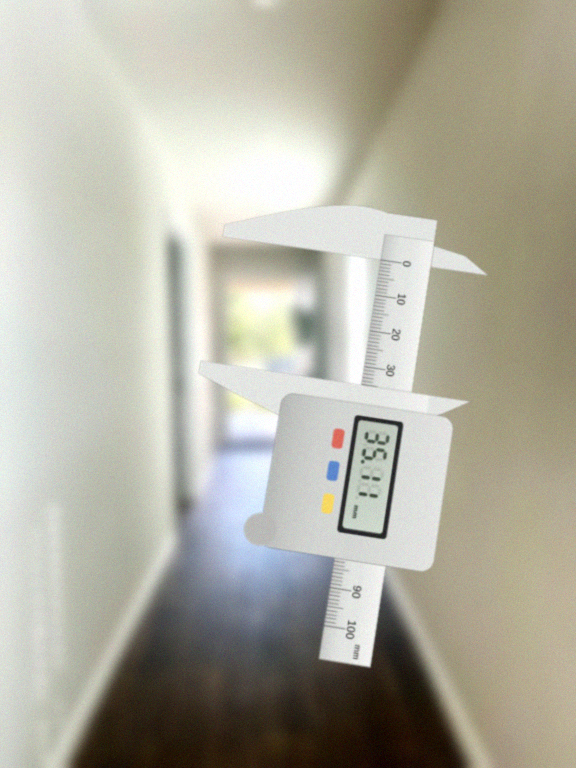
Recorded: 35.11,mm
